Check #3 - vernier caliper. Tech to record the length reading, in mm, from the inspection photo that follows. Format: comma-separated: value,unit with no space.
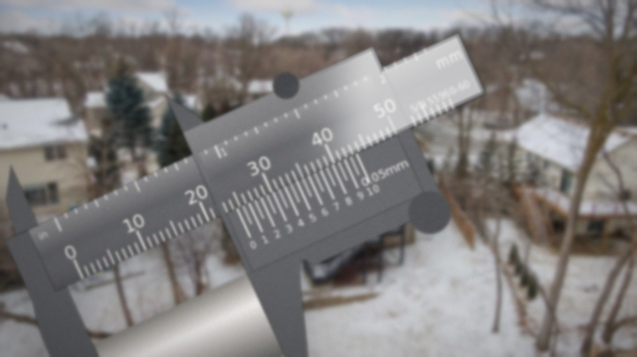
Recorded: 24.5,mm
